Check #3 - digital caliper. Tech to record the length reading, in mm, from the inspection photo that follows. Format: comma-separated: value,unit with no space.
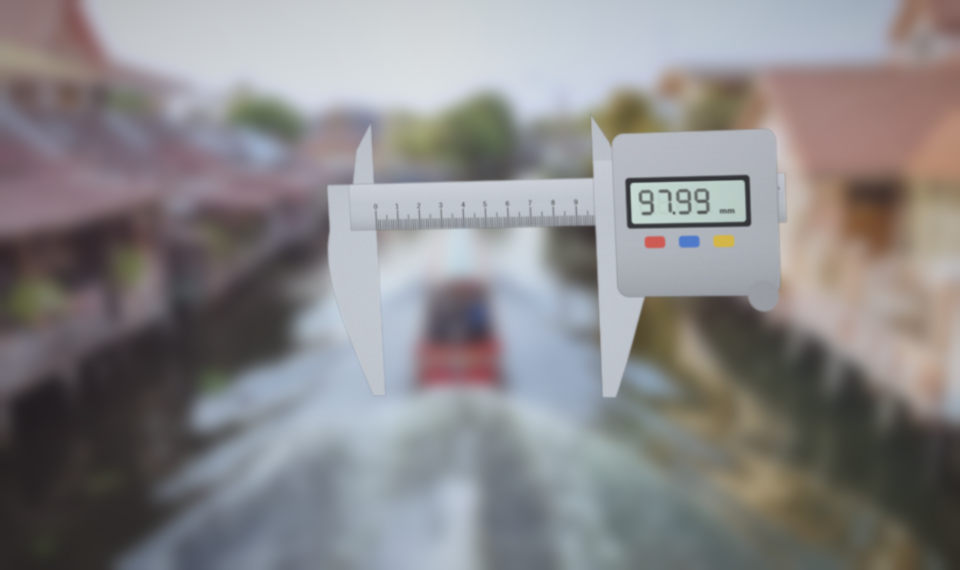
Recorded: 97.99,mm
